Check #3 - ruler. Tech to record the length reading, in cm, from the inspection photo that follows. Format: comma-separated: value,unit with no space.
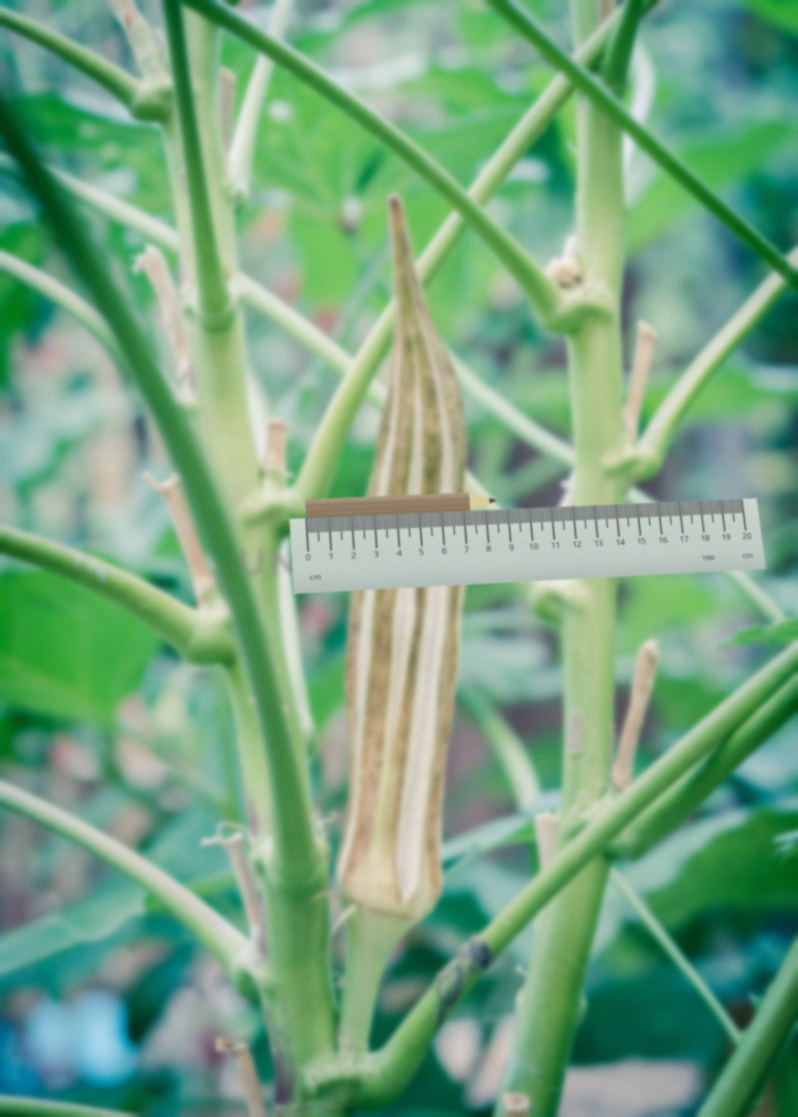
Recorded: 8.5,cm
